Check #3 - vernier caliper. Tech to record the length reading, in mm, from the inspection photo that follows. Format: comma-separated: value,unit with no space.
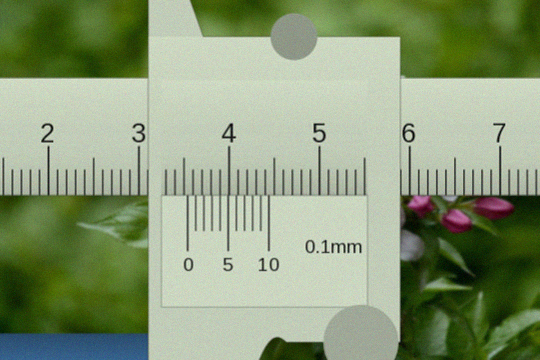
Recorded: 35.4,mm
